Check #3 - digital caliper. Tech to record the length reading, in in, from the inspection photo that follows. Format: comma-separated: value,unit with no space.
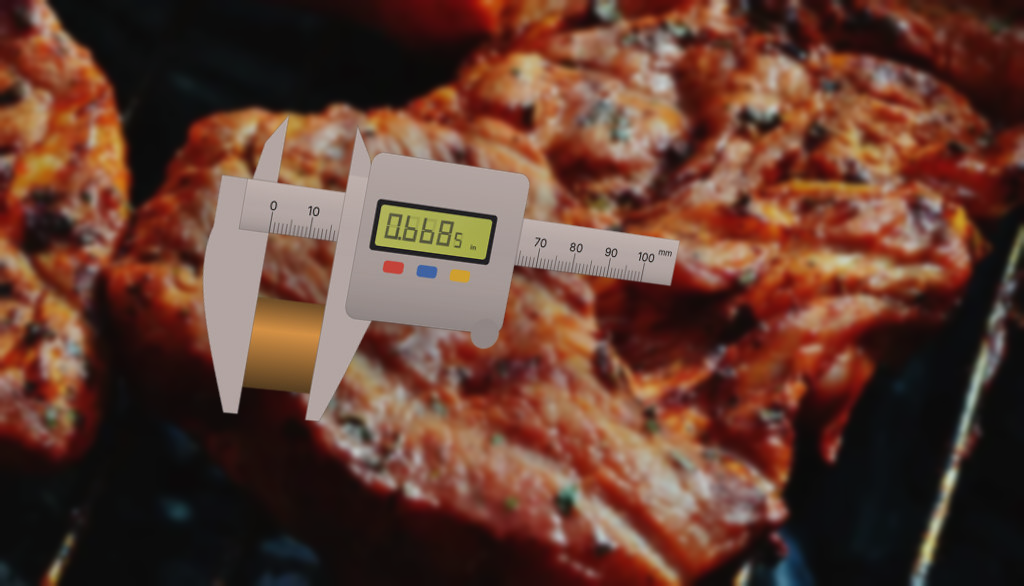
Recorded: 0.6685,in
